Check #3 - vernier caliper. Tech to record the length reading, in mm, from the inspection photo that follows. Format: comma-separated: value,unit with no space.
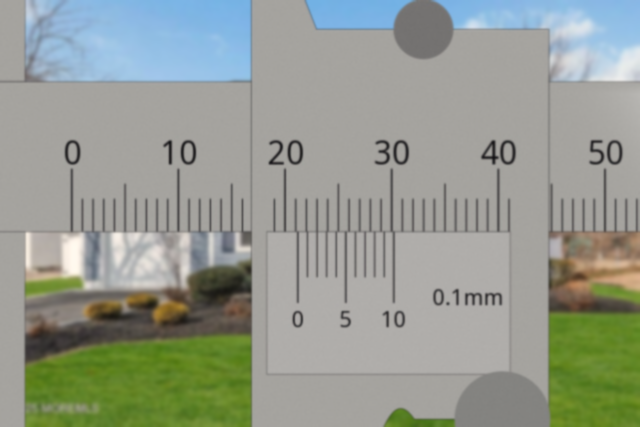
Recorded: 21.2,mm
